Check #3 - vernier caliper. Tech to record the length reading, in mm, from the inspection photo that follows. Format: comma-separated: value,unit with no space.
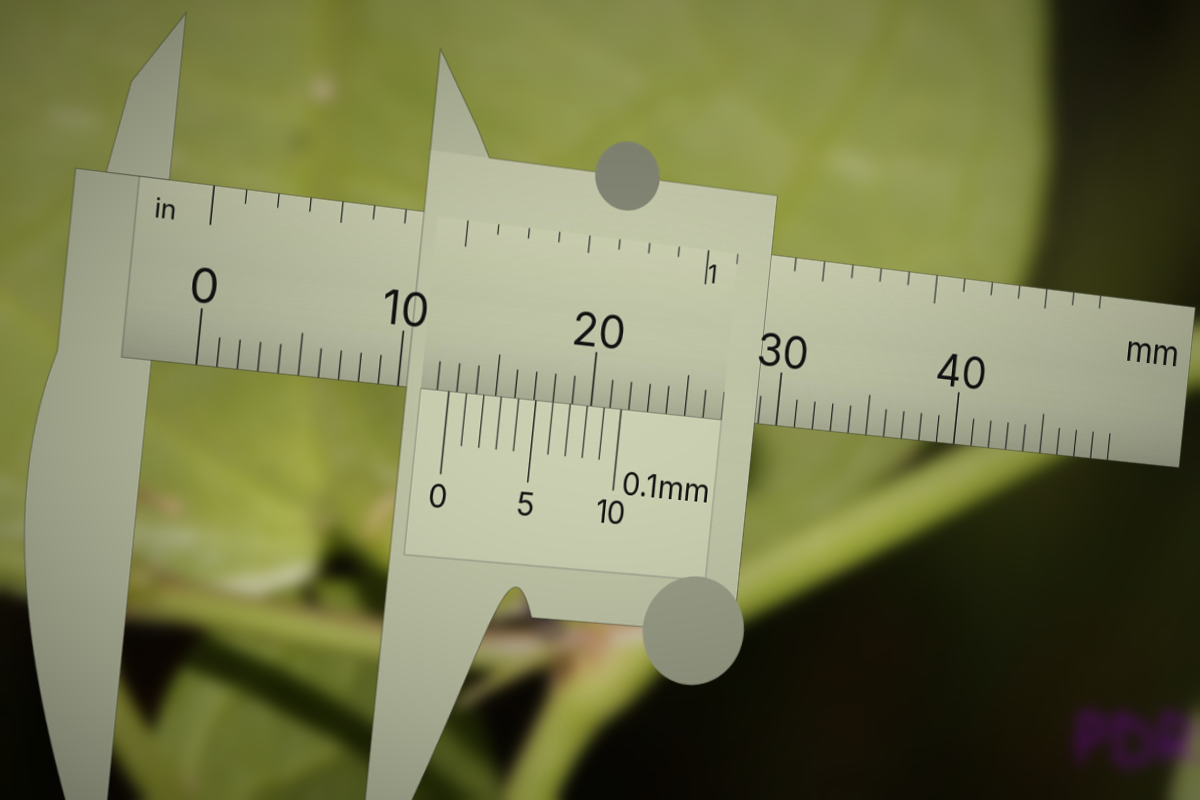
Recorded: 12.6,mm
